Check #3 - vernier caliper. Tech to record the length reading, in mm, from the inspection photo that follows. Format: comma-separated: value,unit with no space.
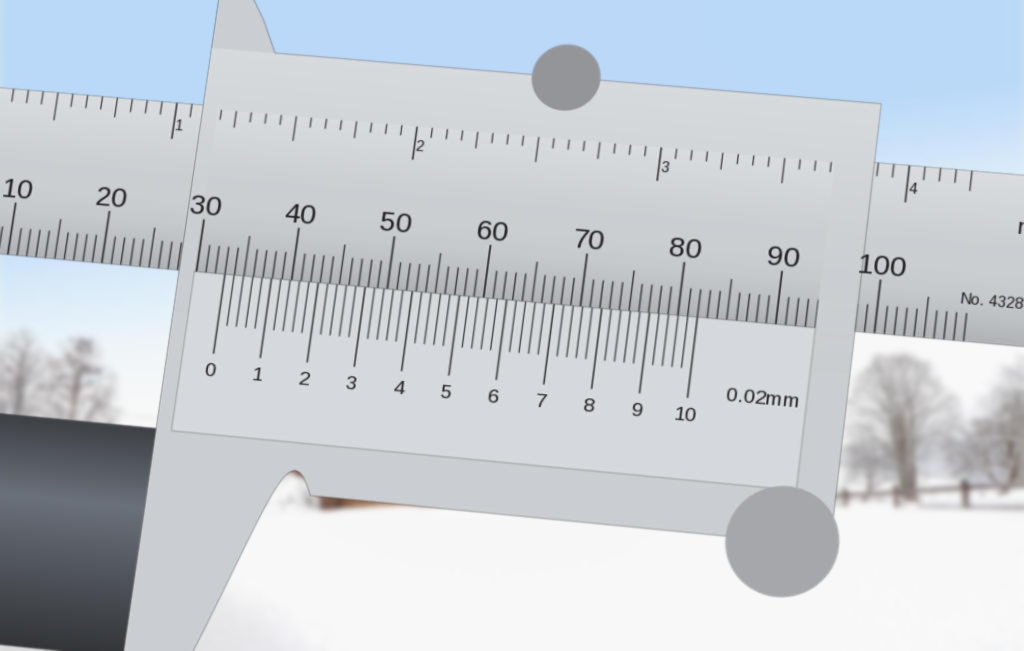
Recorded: 33.0,mm
